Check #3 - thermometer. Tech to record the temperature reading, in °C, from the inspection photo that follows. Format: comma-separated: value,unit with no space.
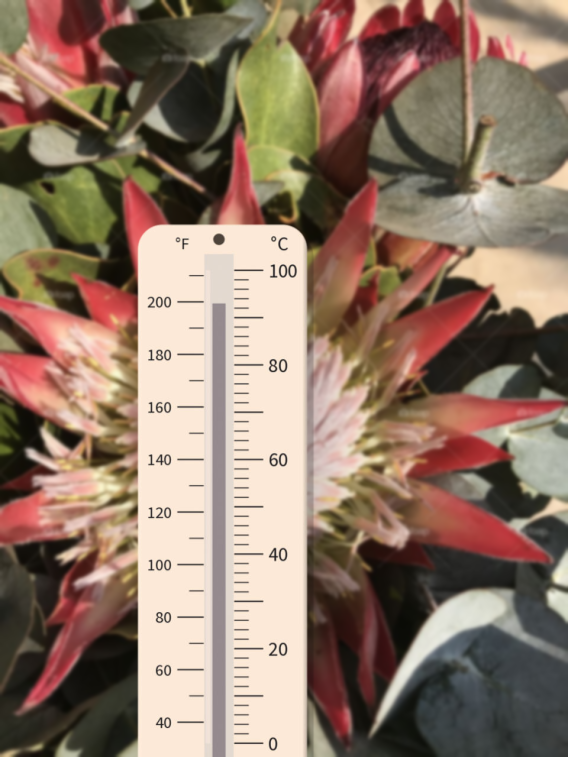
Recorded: 93,°C
